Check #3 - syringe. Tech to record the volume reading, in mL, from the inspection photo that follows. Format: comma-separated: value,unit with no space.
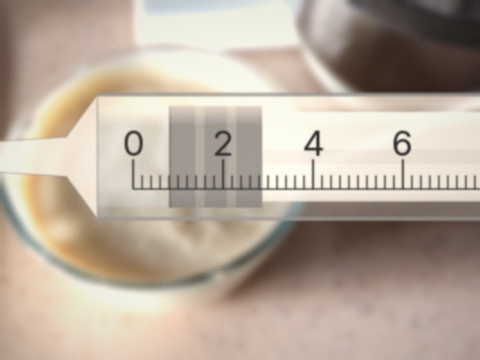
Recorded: 0.8,mL
